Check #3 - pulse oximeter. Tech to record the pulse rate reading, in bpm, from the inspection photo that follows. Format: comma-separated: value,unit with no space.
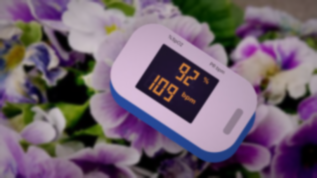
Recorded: 109,bpm
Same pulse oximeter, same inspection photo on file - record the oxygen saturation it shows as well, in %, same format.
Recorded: 92,%
